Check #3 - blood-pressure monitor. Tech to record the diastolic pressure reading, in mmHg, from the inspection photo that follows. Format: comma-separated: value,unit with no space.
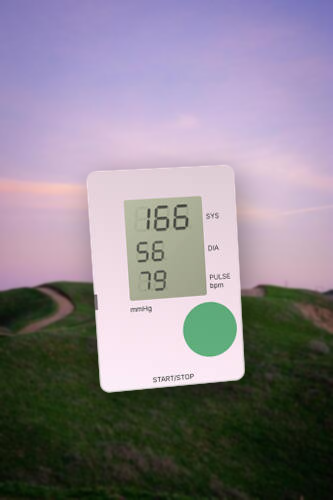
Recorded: 56,mmHg
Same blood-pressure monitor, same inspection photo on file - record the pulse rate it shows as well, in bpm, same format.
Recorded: 79,bpm
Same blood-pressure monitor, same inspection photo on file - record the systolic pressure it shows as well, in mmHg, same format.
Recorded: 166,mmHg
